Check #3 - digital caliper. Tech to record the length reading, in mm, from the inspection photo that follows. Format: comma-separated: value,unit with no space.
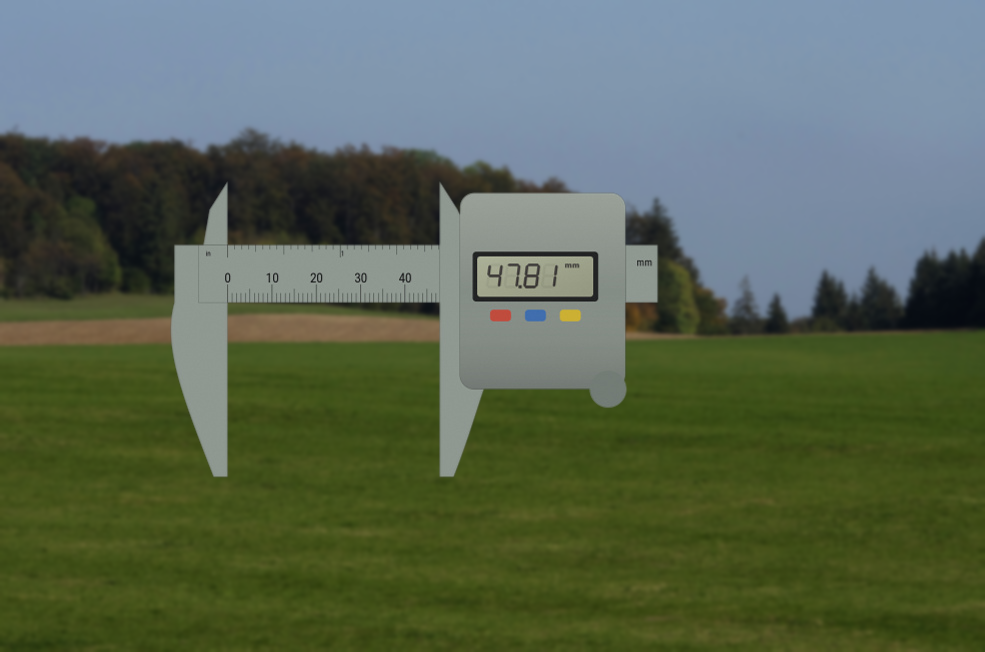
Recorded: 47.81,mm
